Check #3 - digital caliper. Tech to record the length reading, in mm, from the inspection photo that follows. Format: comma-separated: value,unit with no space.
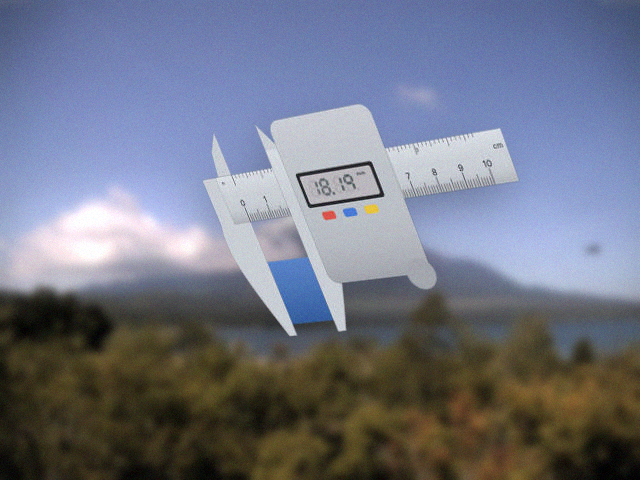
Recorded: 18.19,mm
